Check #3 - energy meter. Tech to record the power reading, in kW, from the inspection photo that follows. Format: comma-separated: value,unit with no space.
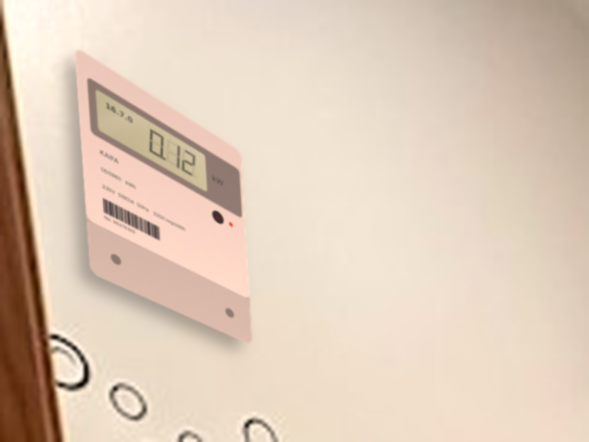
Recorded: 0.12,kW
